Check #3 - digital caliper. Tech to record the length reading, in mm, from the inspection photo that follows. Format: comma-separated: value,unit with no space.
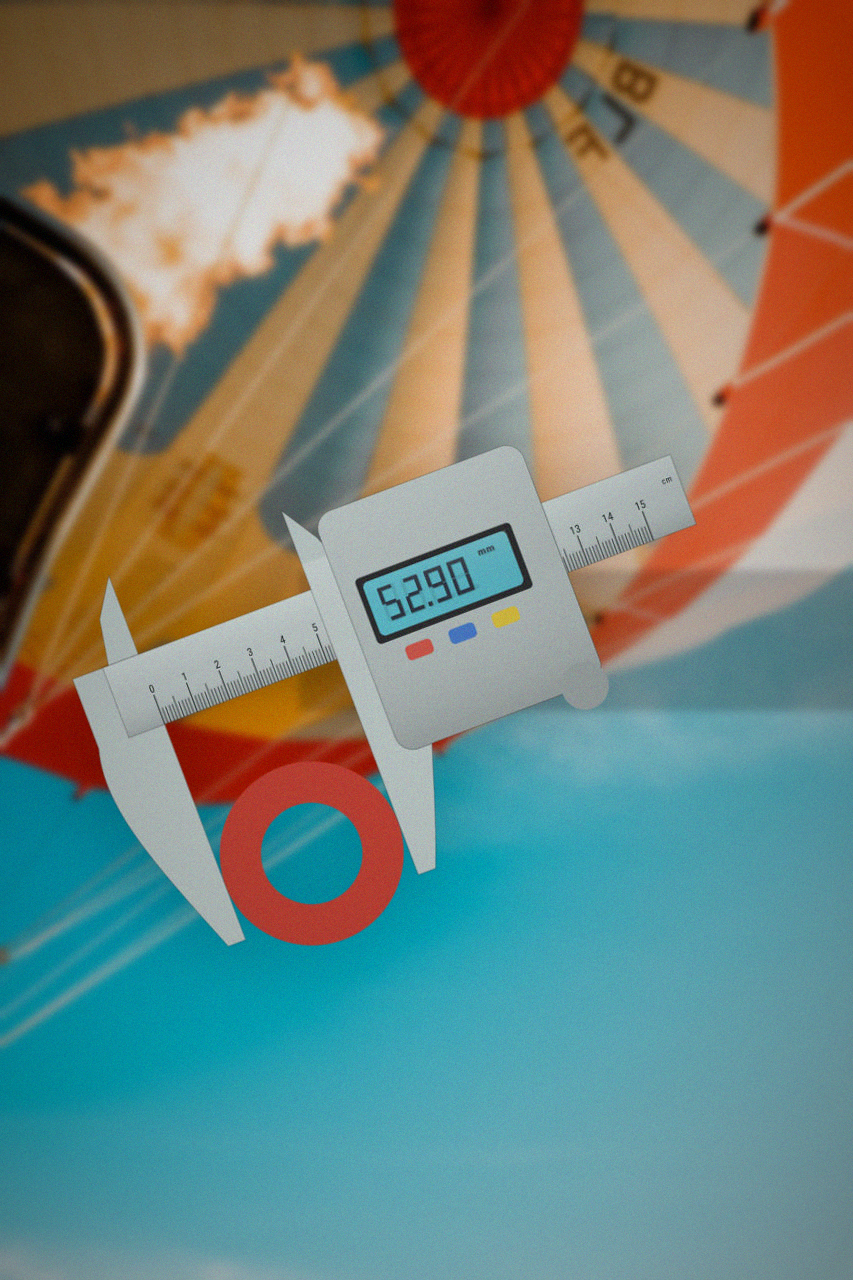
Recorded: 52.90,mm
